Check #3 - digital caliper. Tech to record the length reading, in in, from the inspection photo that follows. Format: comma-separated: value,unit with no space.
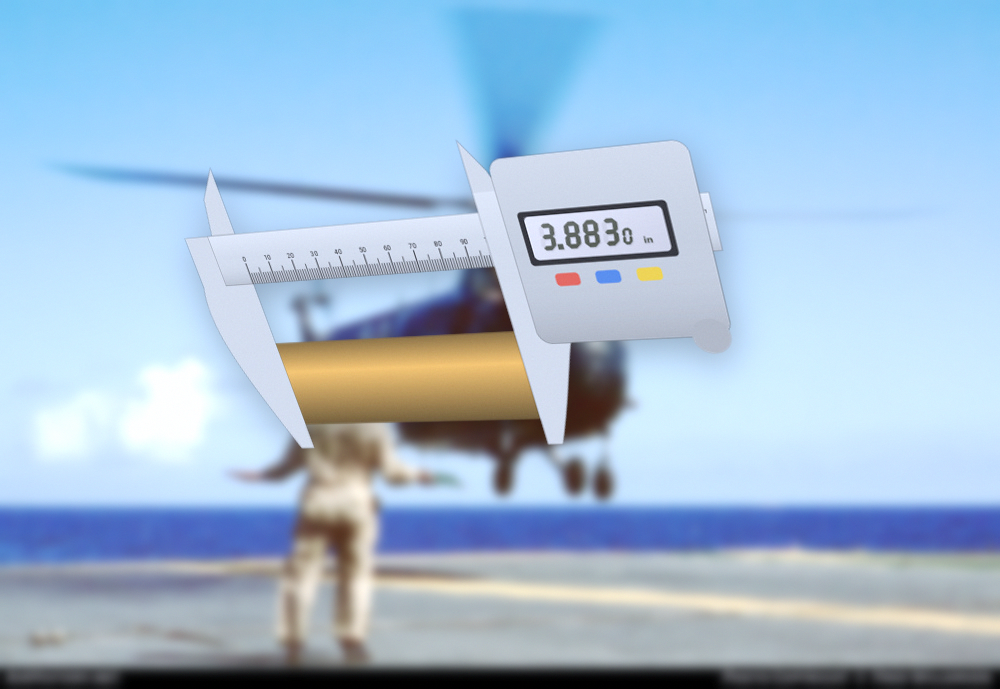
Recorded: 3.8830,in
